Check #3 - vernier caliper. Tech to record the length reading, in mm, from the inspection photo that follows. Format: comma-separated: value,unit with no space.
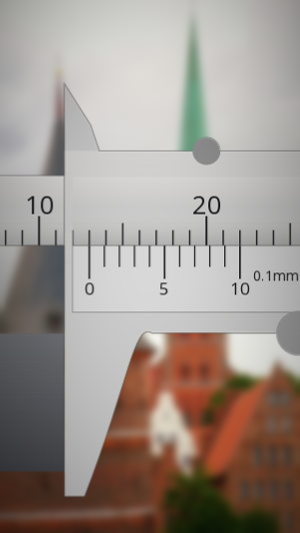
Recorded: 13.0,mm
